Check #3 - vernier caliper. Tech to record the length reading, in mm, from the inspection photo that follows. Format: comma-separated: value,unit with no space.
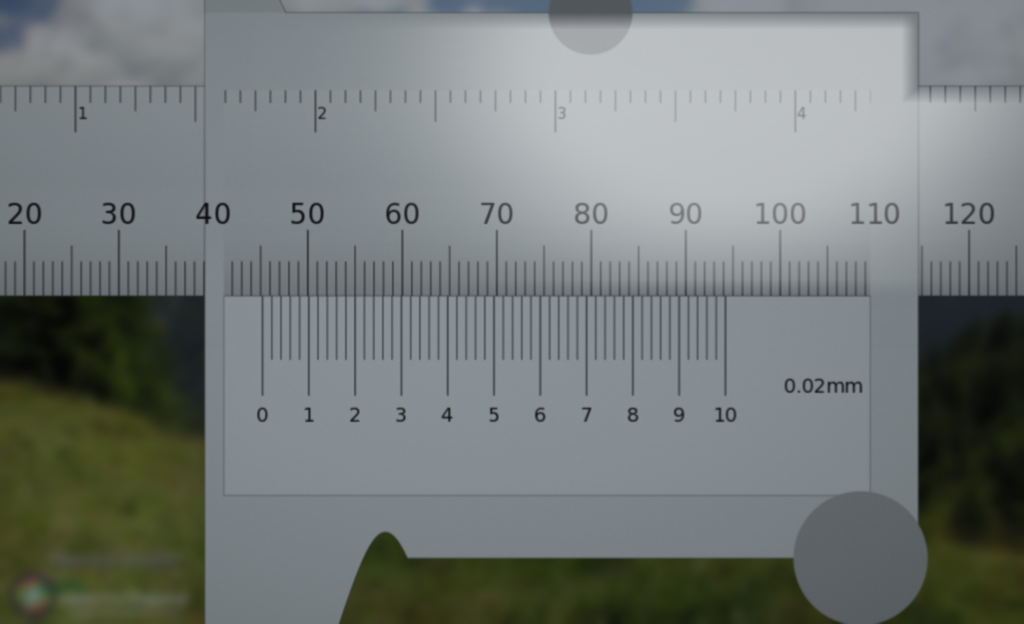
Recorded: 45.2,mm
